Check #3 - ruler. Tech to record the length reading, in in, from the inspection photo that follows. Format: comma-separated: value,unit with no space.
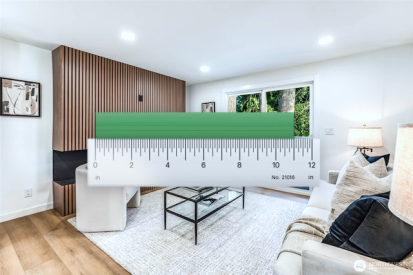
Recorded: 11,in
